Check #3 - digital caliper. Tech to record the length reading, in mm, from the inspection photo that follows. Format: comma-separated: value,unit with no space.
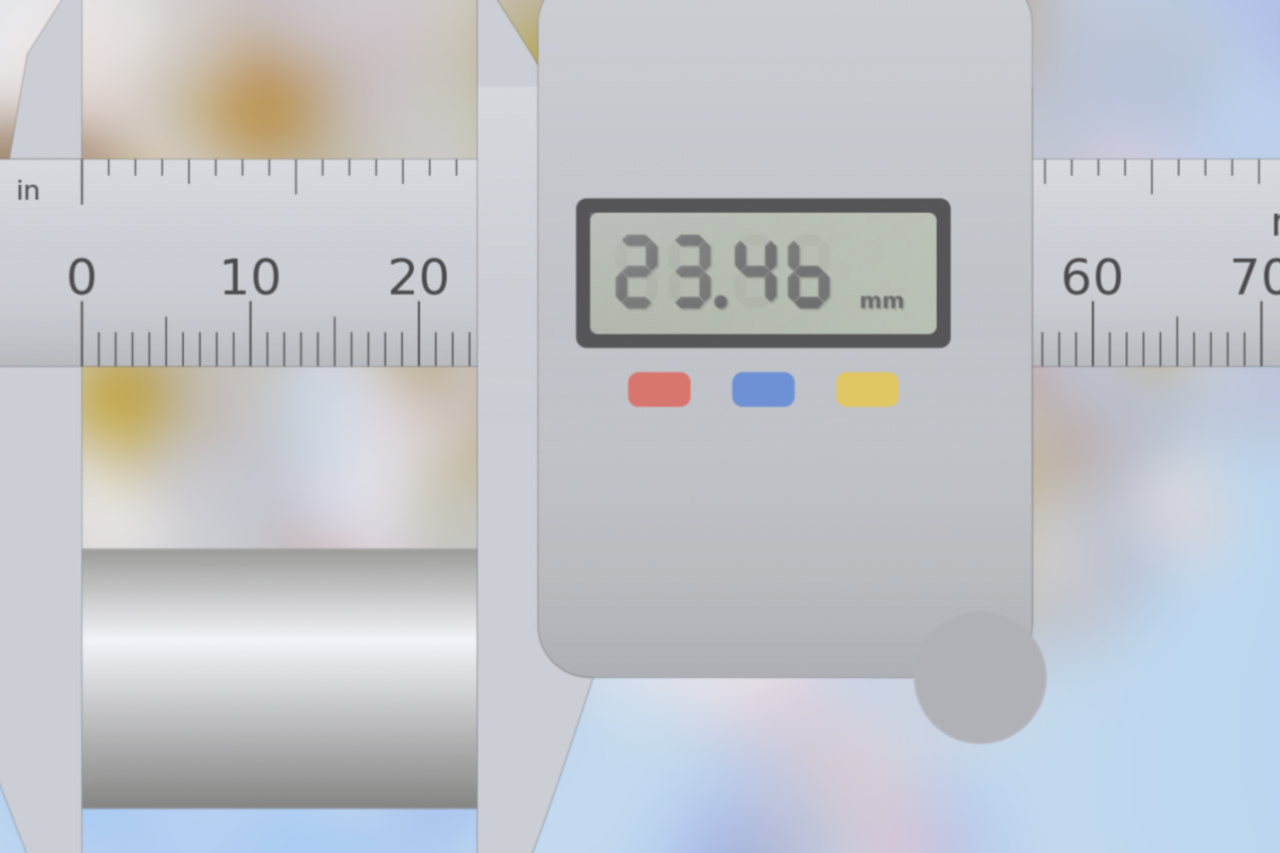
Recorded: 23.46,mm
